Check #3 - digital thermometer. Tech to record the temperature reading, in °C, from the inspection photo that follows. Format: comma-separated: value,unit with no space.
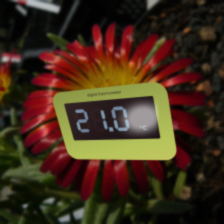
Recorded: 21.0,°C
